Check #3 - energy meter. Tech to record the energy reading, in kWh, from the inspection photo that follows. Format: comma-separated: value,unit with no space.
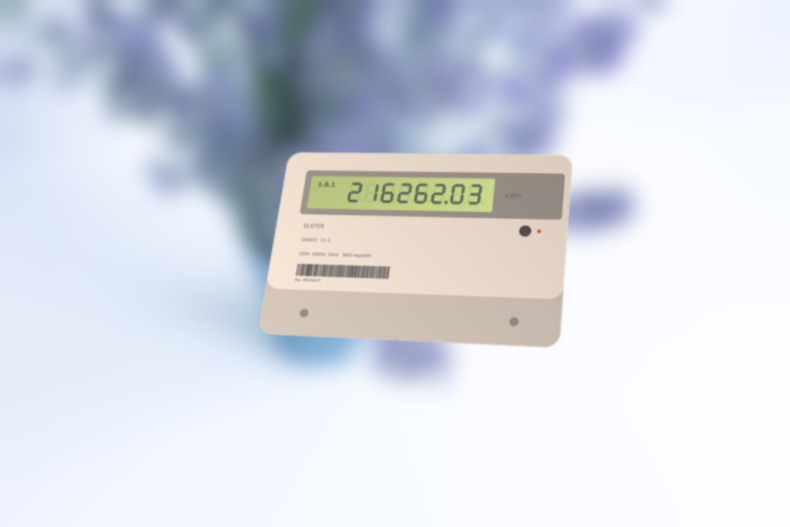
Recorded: 216262.03,kWh
